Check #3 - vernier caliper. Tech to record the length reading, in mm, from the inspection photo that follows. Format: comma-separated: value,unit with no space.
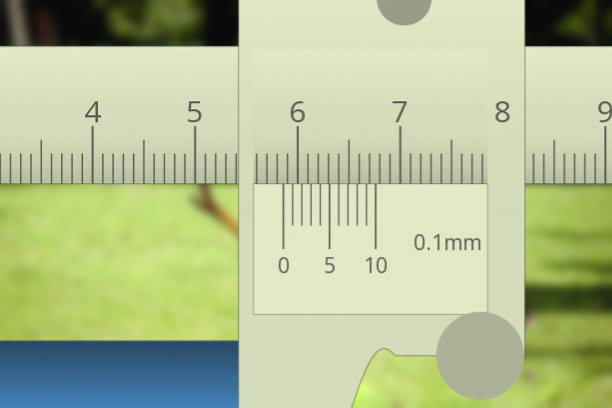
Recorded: 58.6,mm
